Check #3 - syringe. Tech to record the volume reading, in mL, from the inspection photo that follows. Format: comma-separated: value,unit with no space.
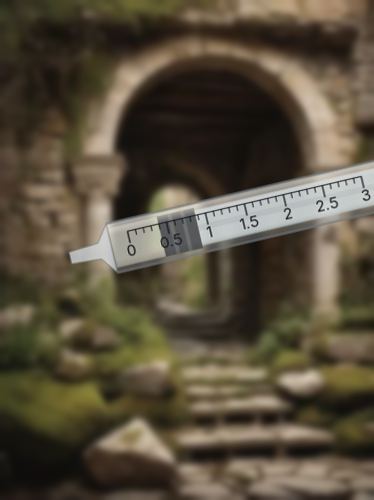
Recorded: 0.4,mL
